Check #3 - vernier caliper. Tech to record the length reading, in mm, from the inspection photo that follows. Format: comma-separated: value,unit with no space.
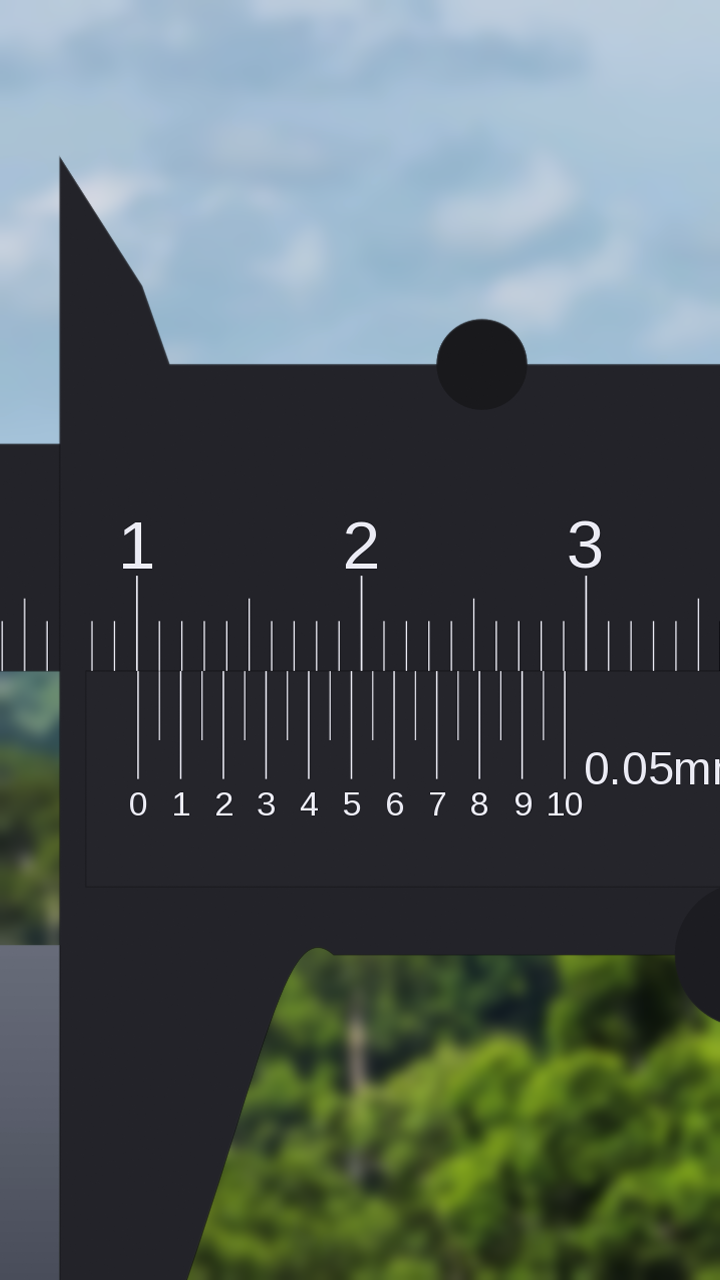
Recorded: 10.05,mm
